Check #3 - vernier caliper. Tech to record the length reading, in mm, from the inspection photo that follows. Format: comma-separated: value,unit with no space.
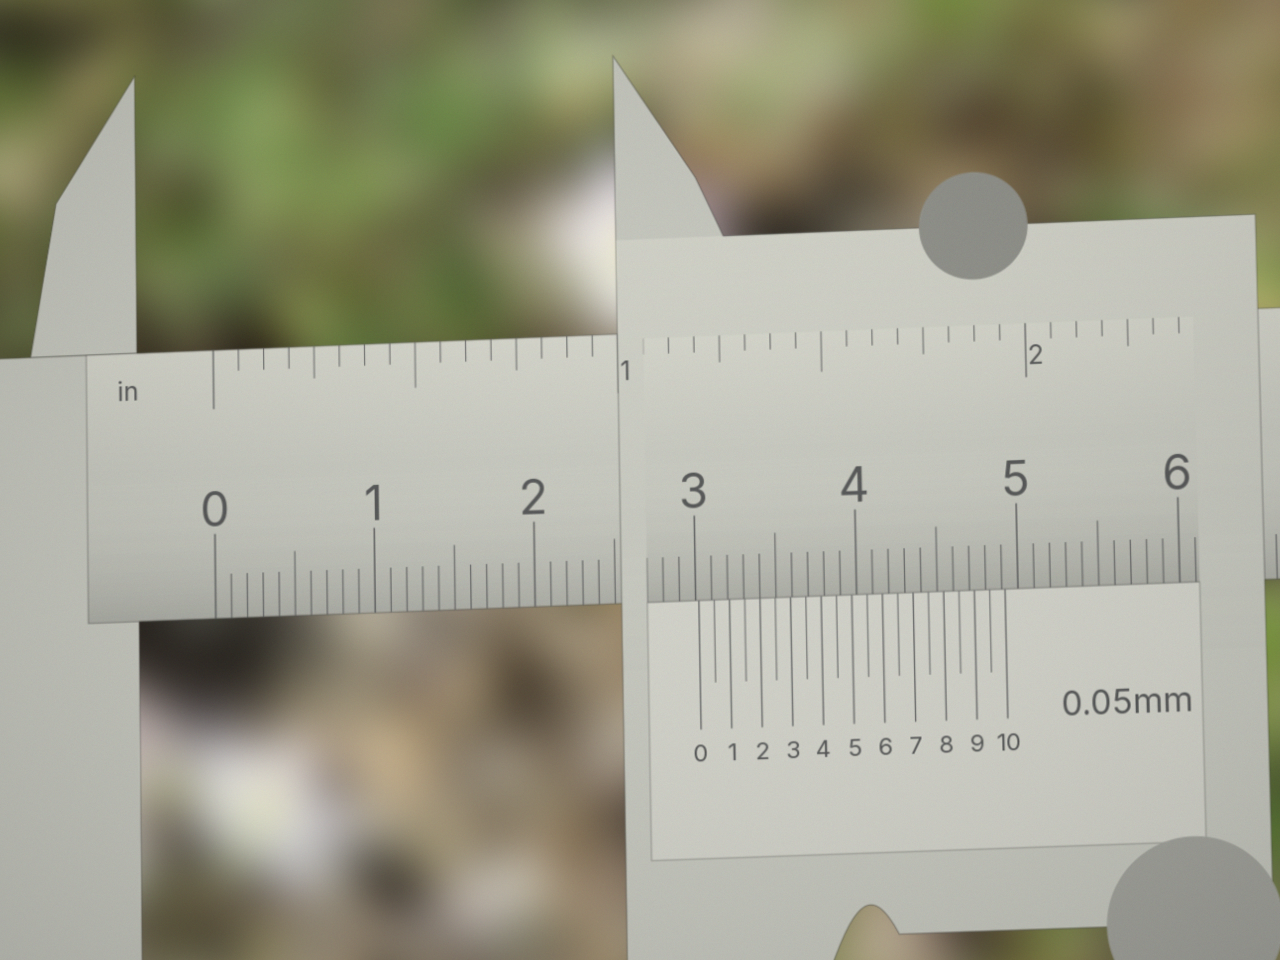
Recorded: 30.2,mm
